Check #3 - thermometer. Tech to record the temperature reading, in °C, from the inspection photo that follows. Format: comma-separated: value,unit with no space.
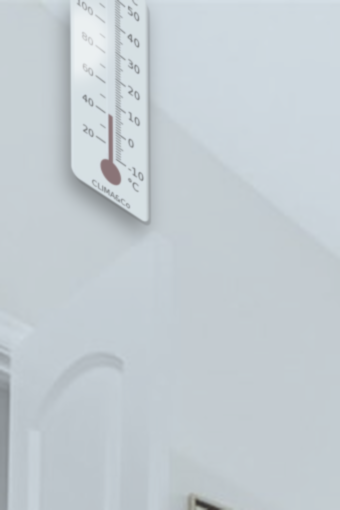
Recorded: 5,°C
